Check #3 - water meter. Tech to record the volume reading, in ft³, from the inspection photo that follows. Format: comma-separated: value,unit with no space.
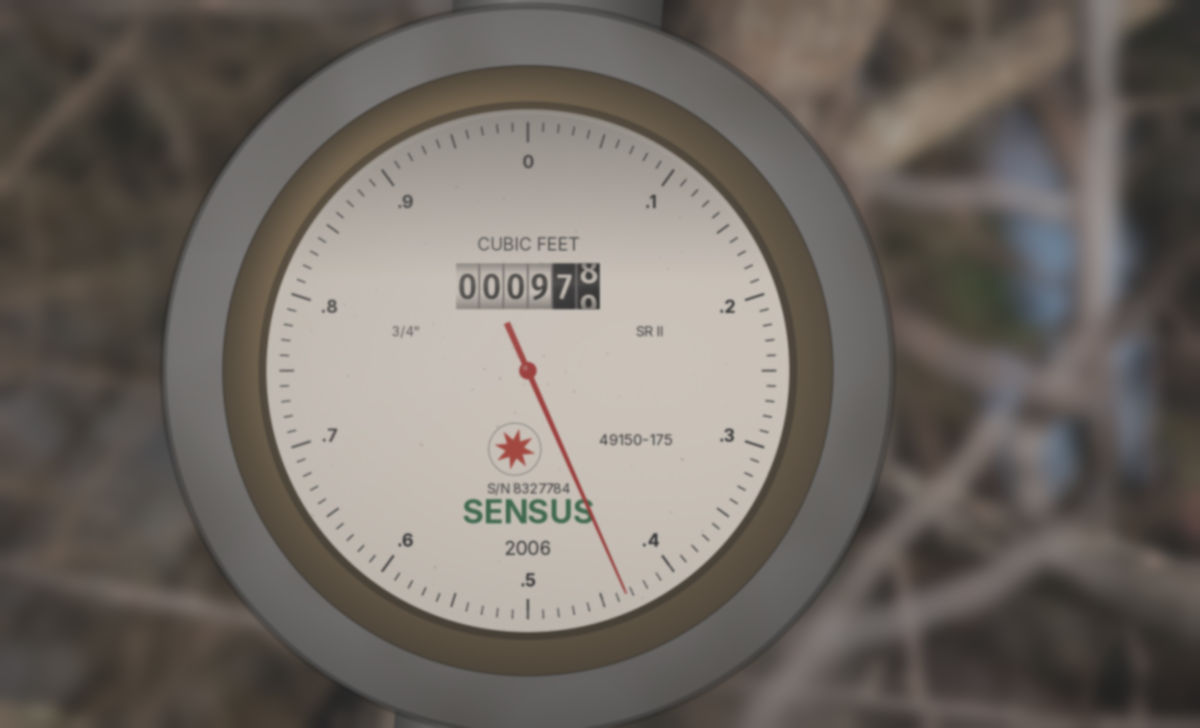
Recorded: 978.43,ft³
